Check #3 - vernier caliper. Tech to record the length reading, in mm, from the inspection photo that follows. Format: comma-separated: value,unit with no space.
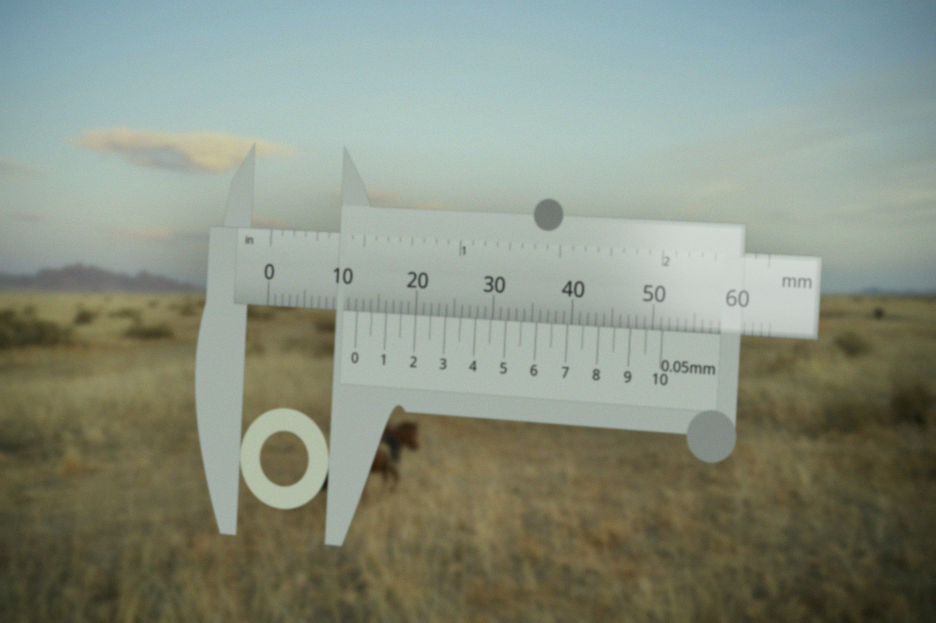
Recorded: 12.2,mm
